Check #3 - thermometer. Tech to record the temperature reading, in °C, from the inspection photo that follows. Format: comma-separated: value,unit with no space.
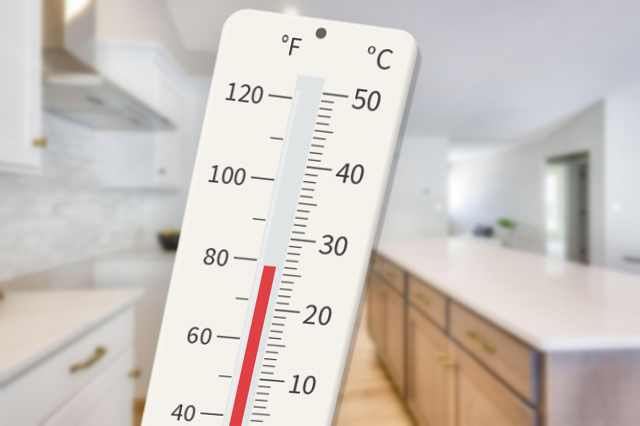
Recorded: 26,°C
